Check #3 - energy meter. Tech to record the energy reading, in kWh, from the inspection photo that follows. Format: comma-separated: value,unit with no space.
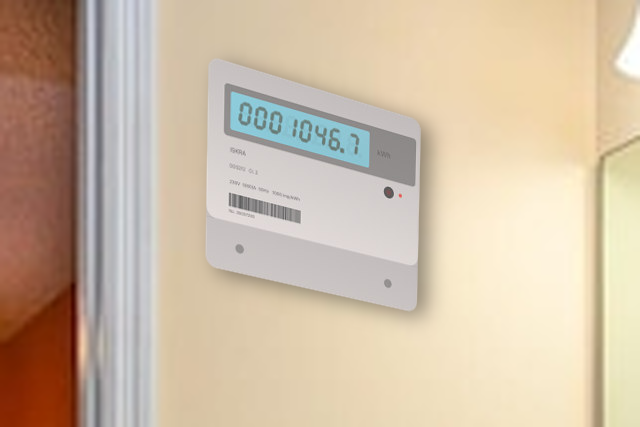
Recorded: 1046.7,kWh
